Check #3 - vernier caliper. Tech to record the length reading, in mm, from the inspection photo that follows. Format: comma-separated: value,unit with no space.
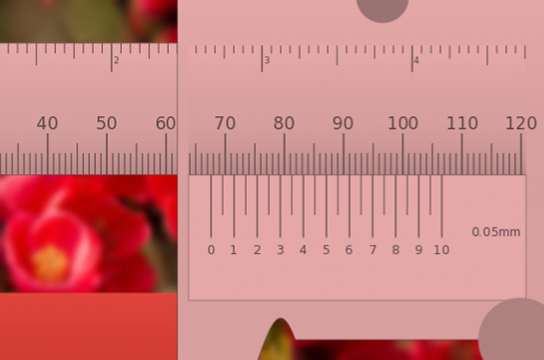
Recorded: 67.6,mm
